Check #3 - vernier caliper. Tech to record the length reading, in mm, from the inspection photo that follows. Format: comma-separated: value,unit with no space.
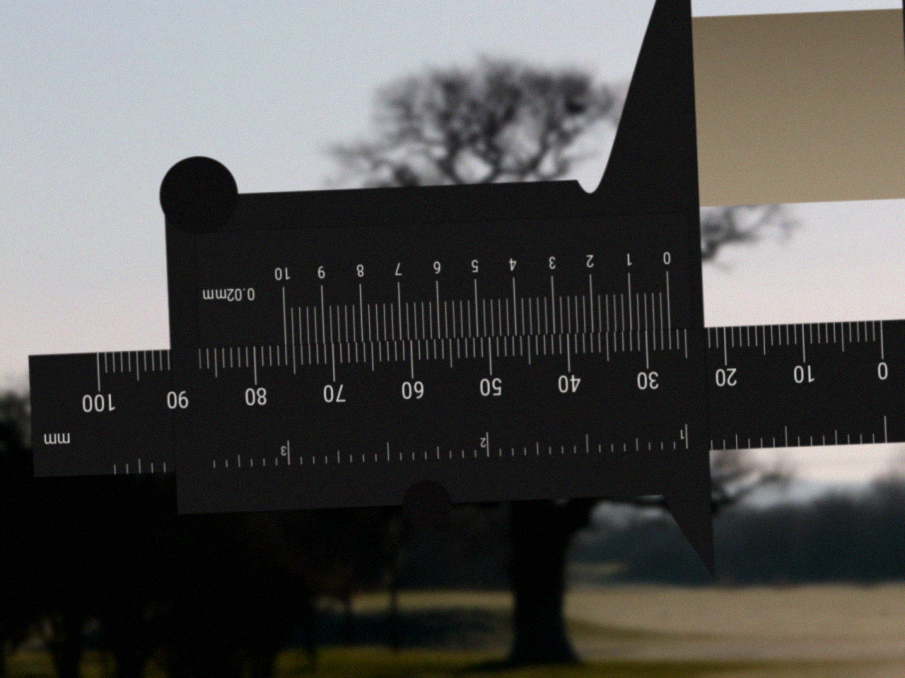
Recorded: 27.0,mm
